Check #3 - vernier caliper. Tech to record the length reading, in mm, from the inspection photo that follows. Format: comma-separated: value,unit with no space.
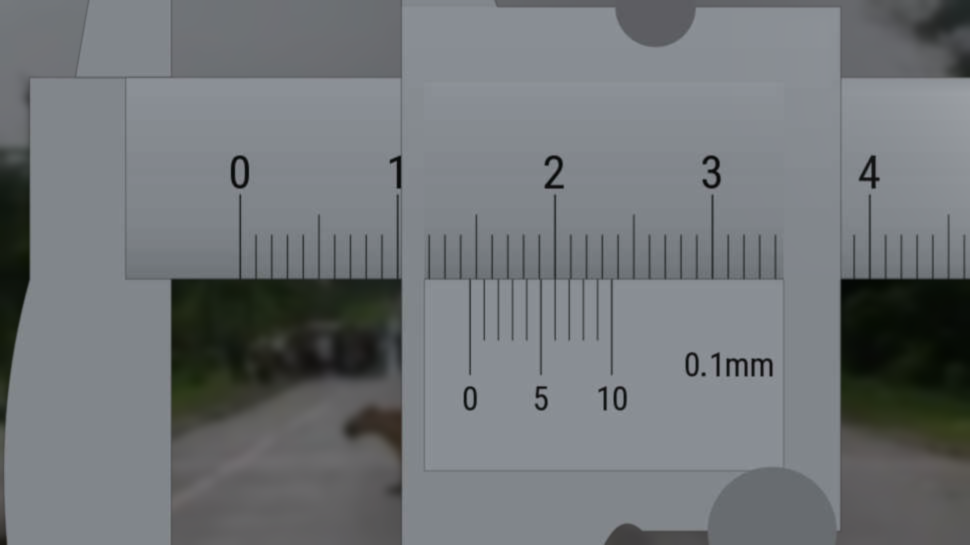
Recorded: 14.6,mm
